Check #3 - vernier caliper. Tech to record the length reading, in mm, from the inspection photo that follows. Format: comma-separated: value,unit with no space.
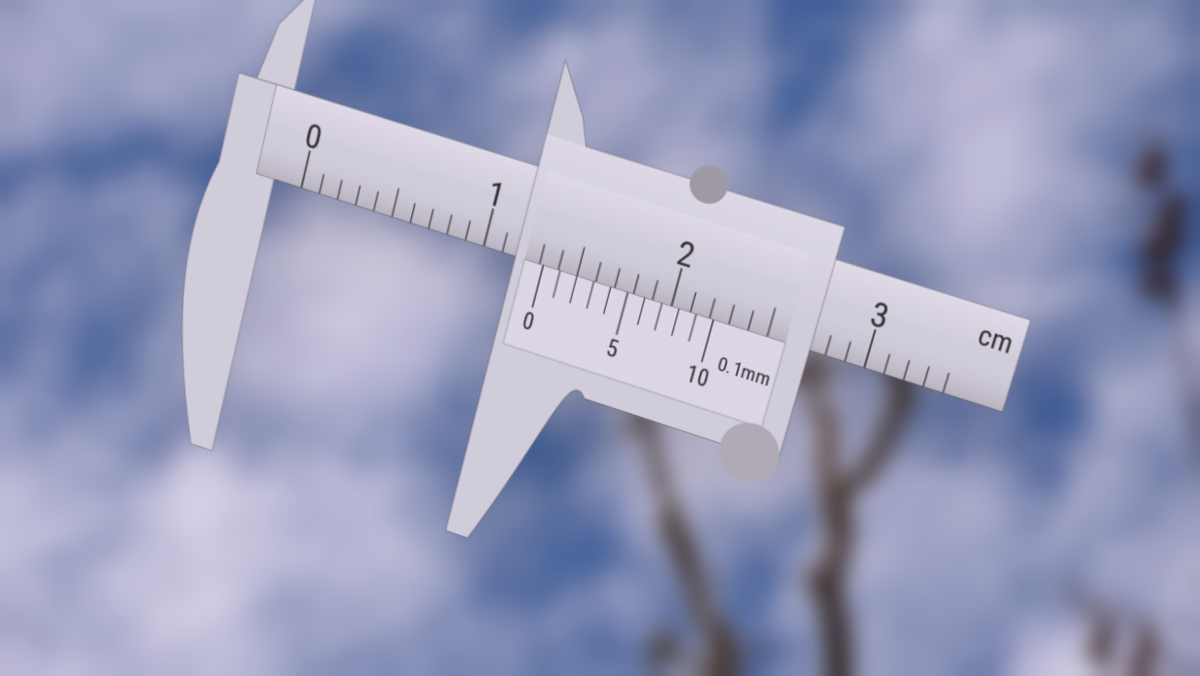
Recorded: 13.2,mm
